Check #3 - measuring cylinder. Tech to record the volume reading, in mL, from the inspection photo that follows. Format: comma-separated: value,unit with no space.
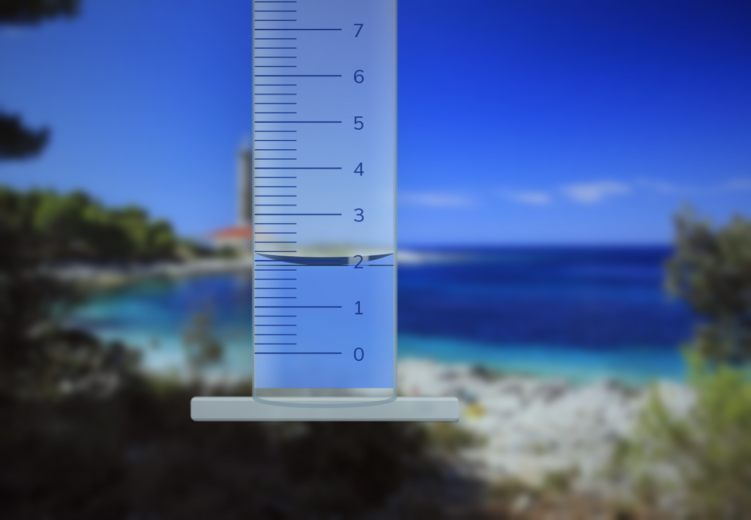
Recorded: 1.9,mL
